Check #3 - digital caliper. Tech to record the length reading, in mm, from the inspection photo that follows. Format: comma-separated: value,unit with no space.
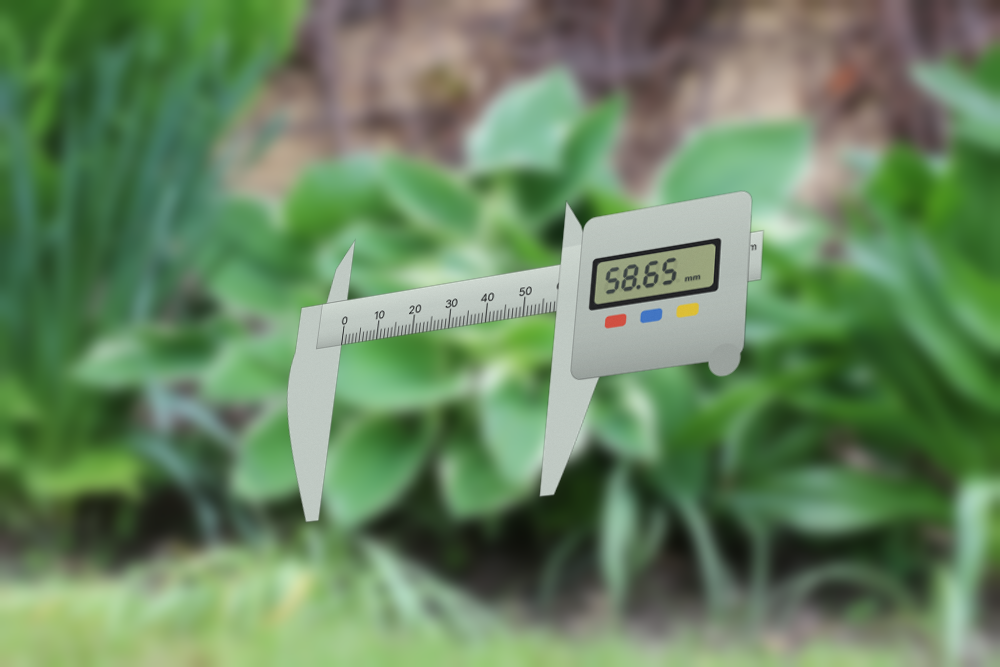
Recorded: 58.65,mm
